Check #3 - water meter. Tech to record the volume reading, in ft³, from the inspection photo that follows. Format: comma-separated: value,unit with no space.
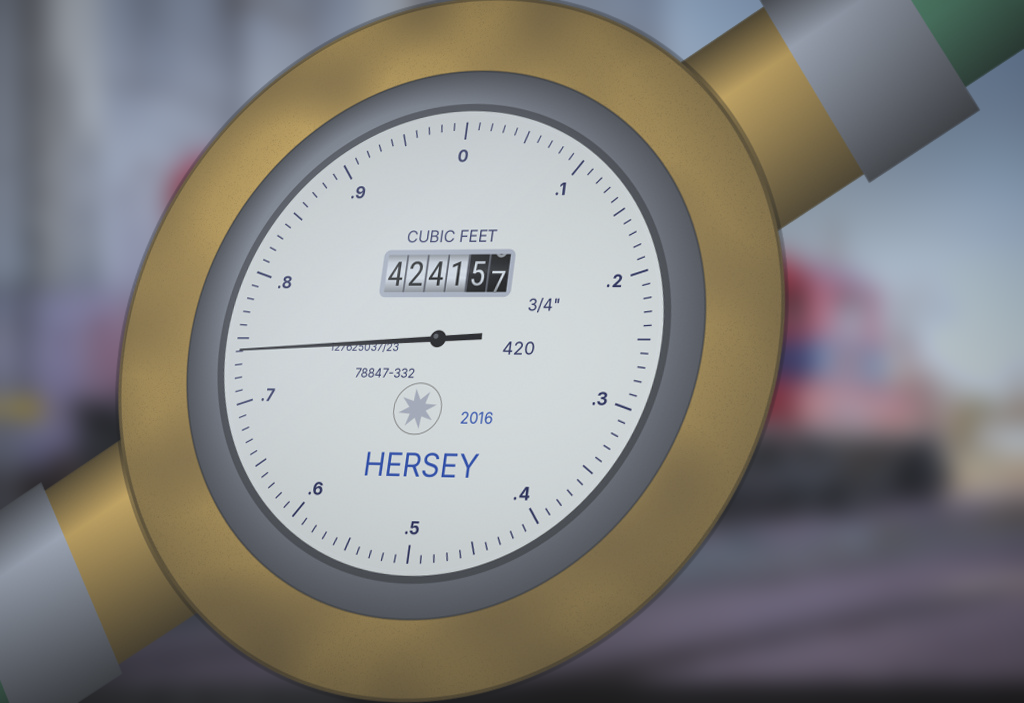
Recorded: 424156.74,ft³
